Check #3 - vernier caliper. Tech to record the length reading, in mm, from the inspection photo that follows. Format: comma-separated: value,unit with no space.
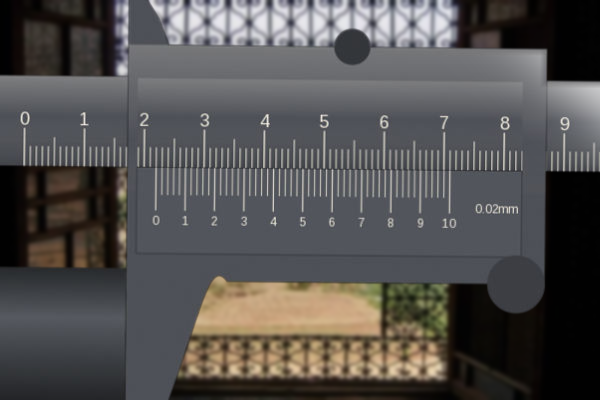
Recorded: 22.0,mm
